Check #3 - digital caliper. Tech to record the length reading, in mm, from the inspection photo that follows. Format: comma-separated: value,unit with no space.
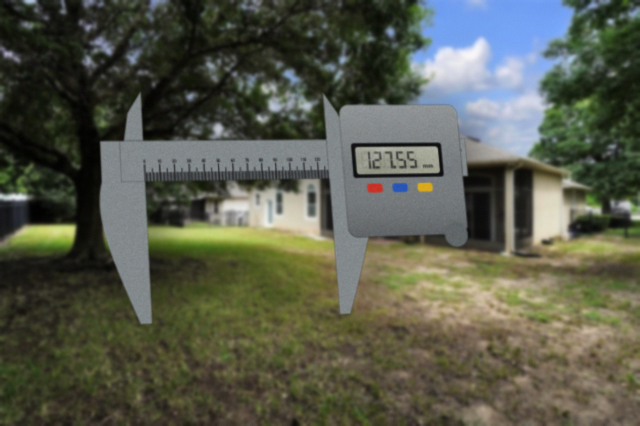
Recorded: 127.55,mm
